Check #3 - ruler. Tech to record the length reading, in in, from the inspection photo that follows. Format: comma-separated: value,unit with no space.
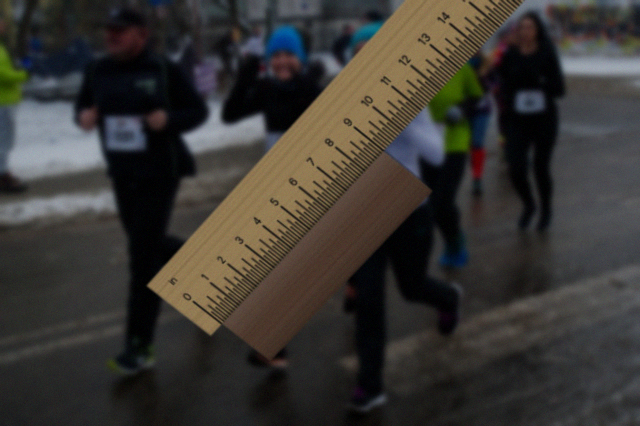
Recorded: 9,in
